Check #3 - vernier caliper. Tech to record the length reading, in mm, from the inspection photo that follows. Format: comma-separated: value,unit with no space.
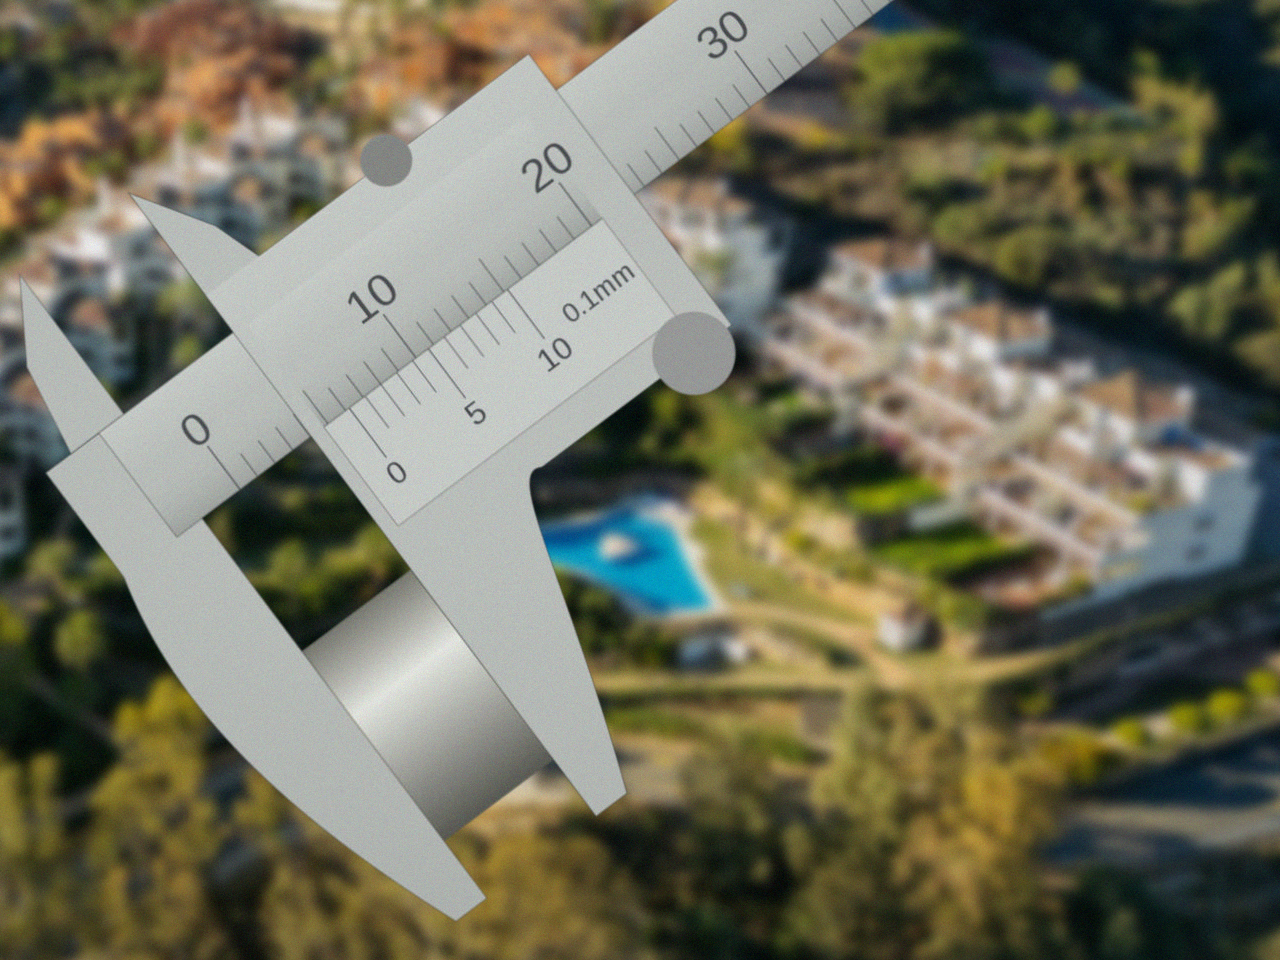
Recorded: 6.2,mm
